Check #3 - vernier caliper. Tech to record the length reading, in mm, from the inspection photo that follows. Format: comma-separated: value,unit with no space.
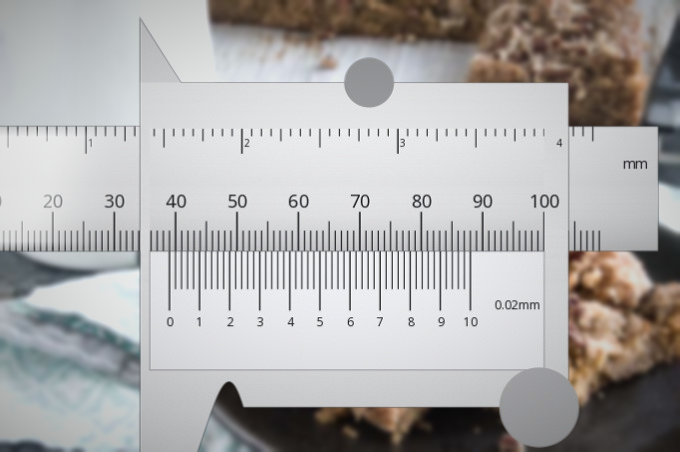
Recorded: 39.0,mm
